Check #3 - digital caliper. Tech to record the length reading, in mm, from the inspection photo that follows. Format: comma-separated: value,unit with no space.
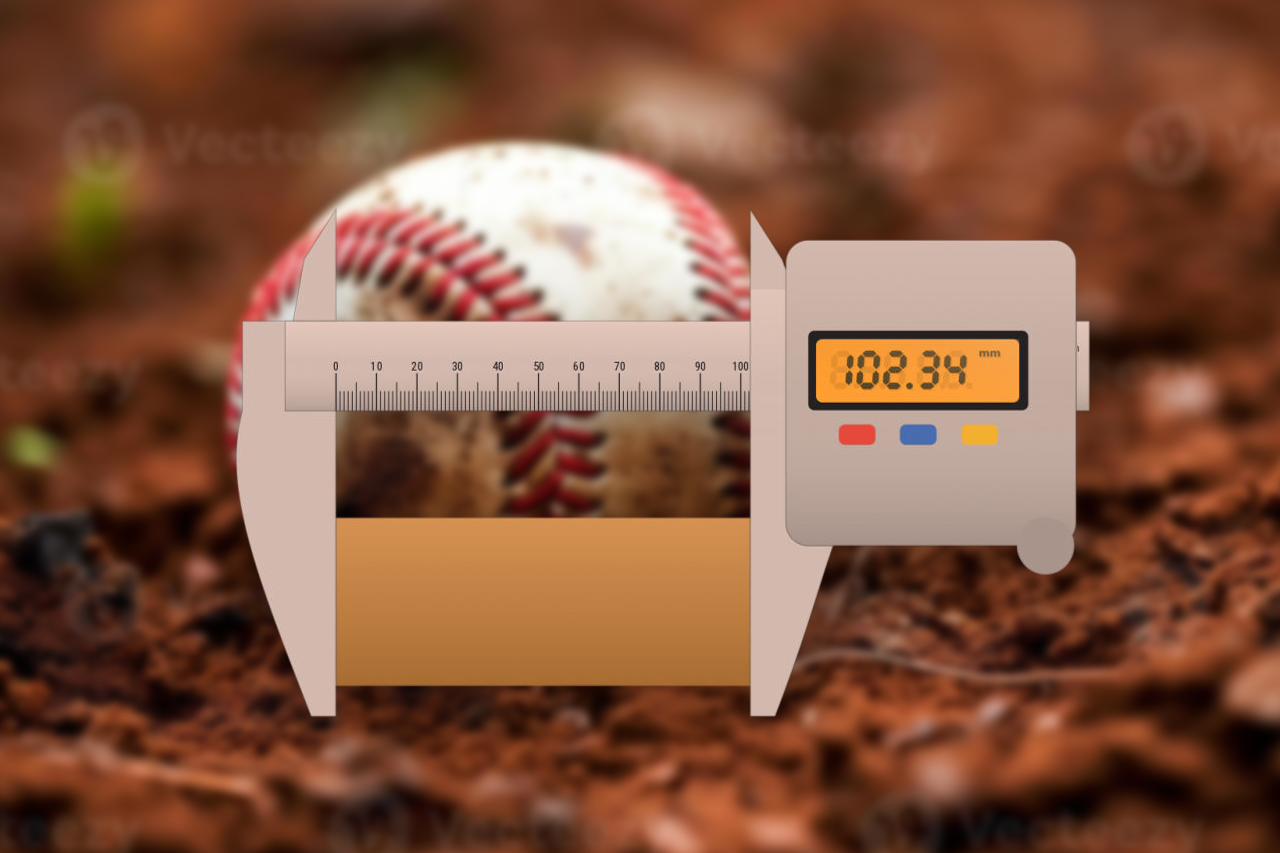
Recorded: 102.34,mm
